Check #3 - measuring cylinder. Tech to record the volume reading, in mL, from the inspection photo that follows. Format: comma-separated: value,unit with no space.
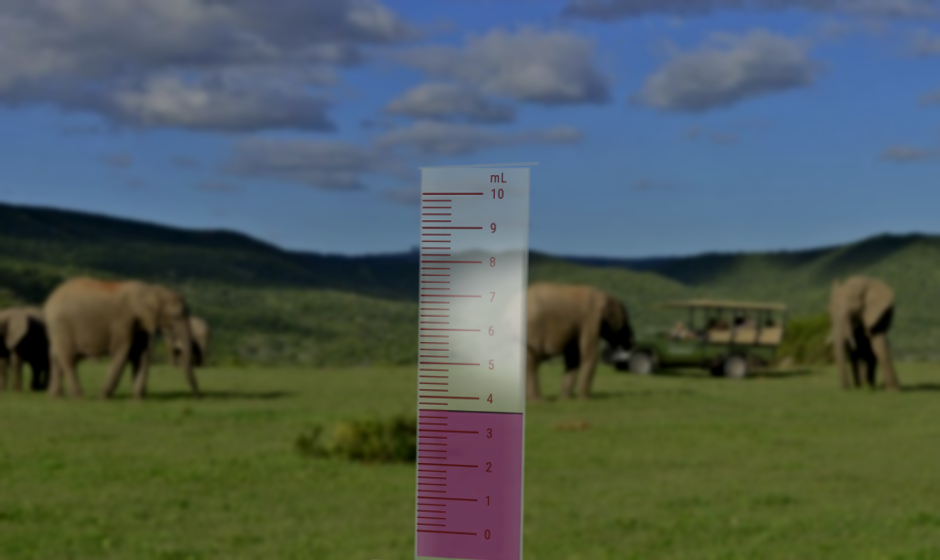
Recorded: 3.6,mL
